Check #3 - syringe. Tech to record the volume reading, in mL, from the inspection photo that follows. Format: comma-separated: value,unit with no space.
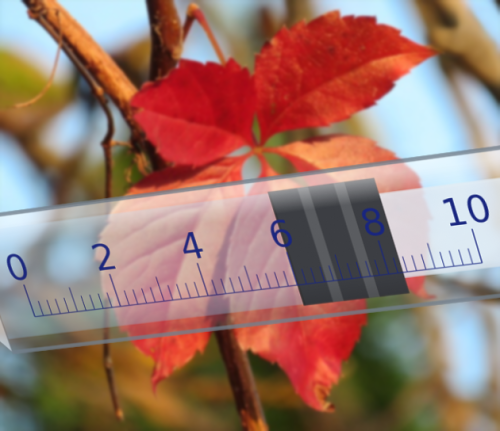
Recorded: 6,mL
